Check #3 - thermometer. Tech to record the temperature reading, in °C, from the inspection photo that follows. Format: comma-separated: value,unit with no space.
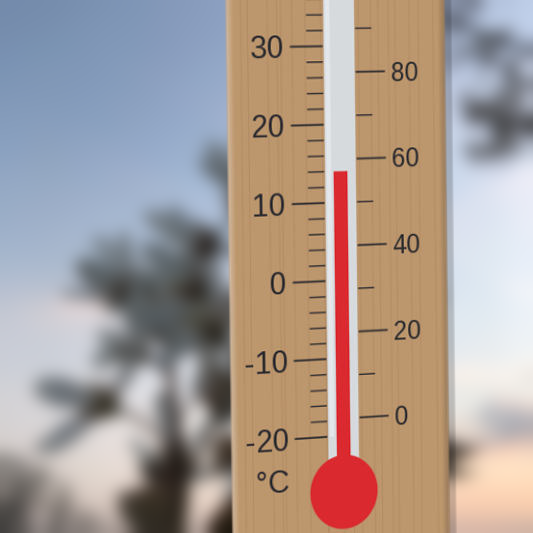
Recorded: 14,°C
